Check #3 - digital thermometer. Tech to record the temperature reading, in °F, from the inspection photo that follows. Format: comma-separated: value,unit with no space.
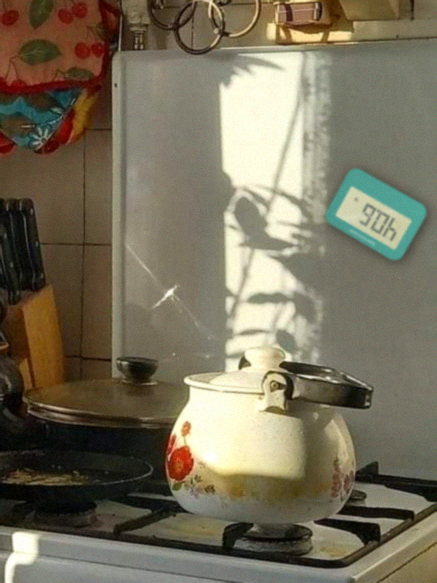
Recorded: 40.6,°F
